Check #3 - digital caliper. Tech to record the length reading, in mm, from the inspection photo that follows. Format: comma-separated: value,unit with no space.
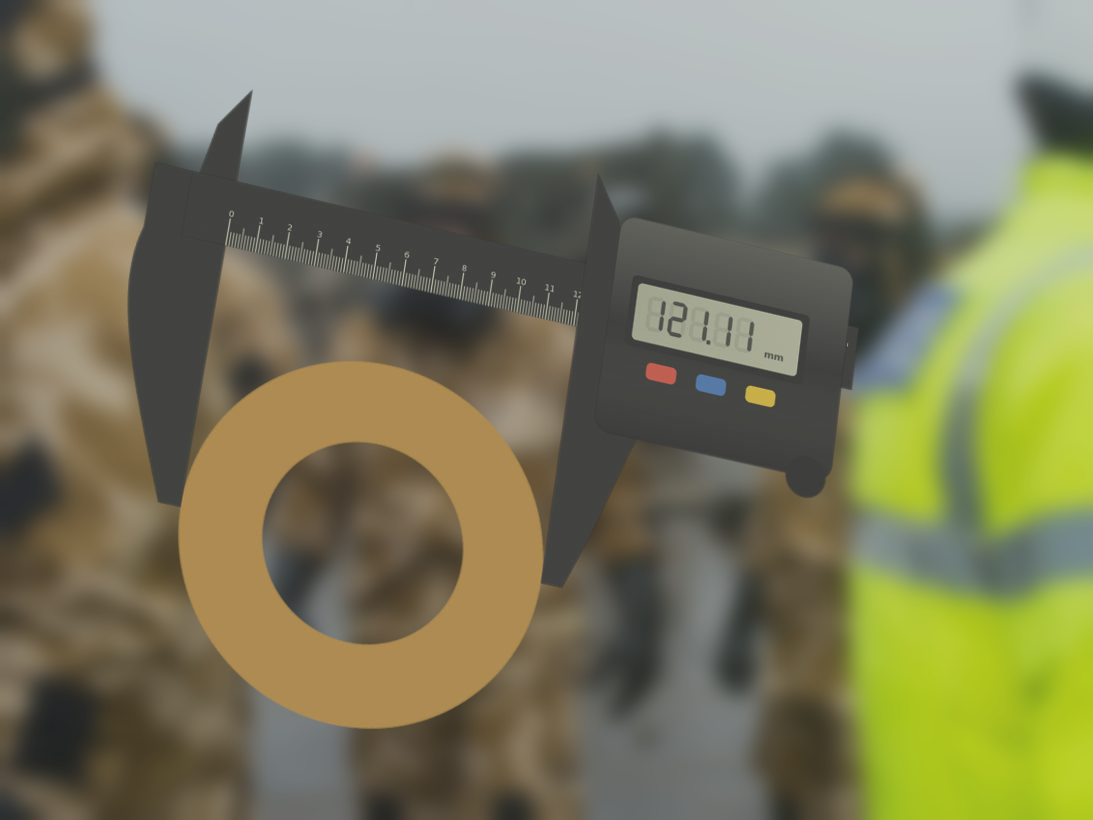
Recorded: 121.11,mm
